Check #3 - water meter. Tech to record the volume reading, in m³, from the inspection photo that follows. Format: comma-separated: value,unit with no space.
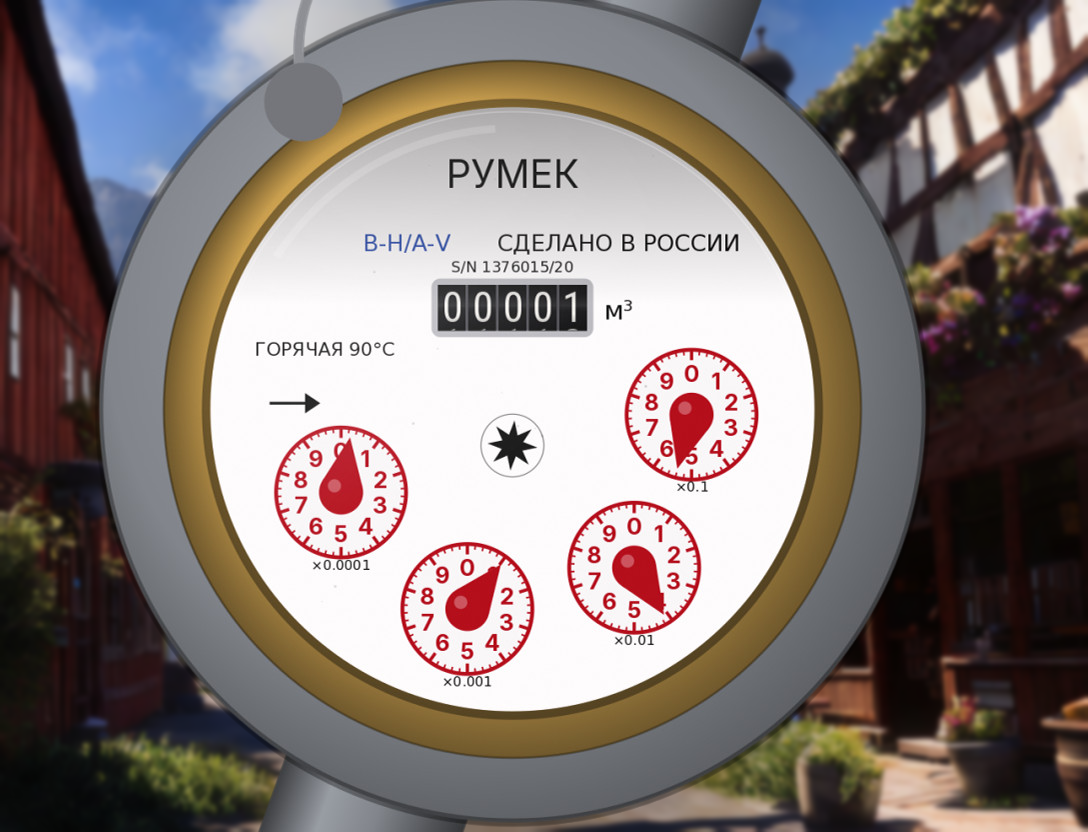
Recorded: 1.5410,m³
